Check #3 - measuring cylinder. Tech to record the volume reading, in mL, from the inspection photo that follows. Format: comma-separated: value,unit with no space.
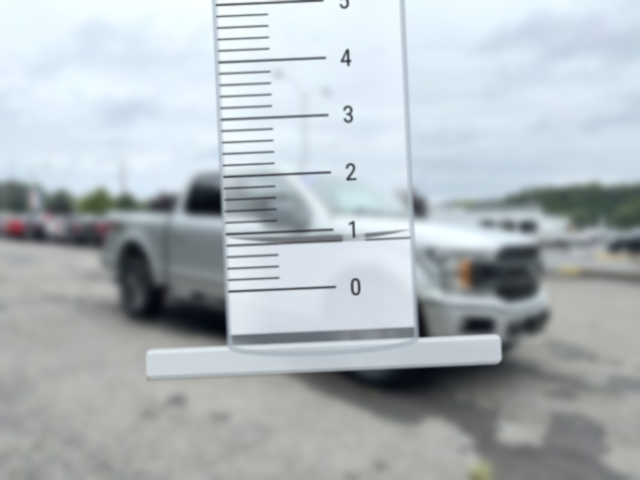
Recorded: 0.8,mL
